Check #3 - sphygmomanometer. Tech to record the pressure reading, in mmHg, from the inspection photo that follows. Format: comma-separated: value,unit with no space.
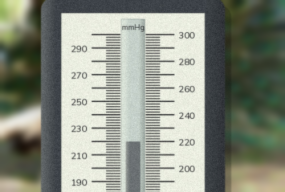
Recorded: 220,mmHg
